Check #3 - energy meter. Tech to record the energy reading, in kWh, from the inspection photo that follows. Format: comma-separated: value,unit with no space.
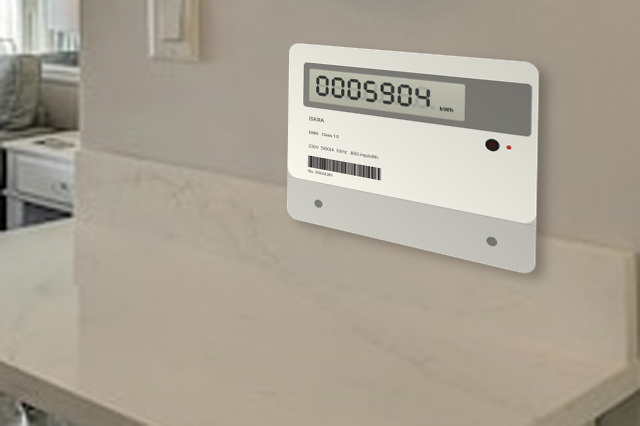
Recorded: 5904,kWh
